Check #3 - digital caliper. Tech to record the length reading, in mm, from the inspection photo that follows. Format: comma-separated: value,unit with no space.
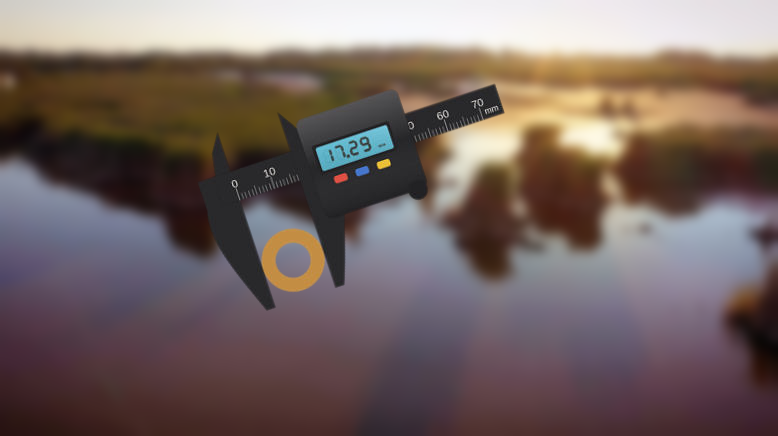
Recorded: 17.29,mm
